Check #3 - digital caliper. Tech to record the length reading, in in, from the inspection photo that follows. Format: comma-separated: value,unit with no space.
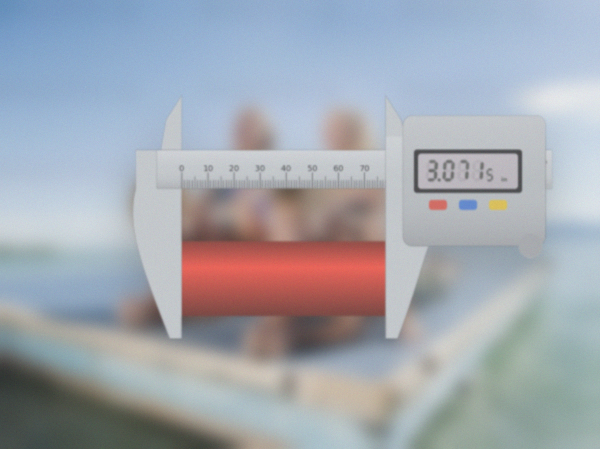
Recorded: 3.0715,in
